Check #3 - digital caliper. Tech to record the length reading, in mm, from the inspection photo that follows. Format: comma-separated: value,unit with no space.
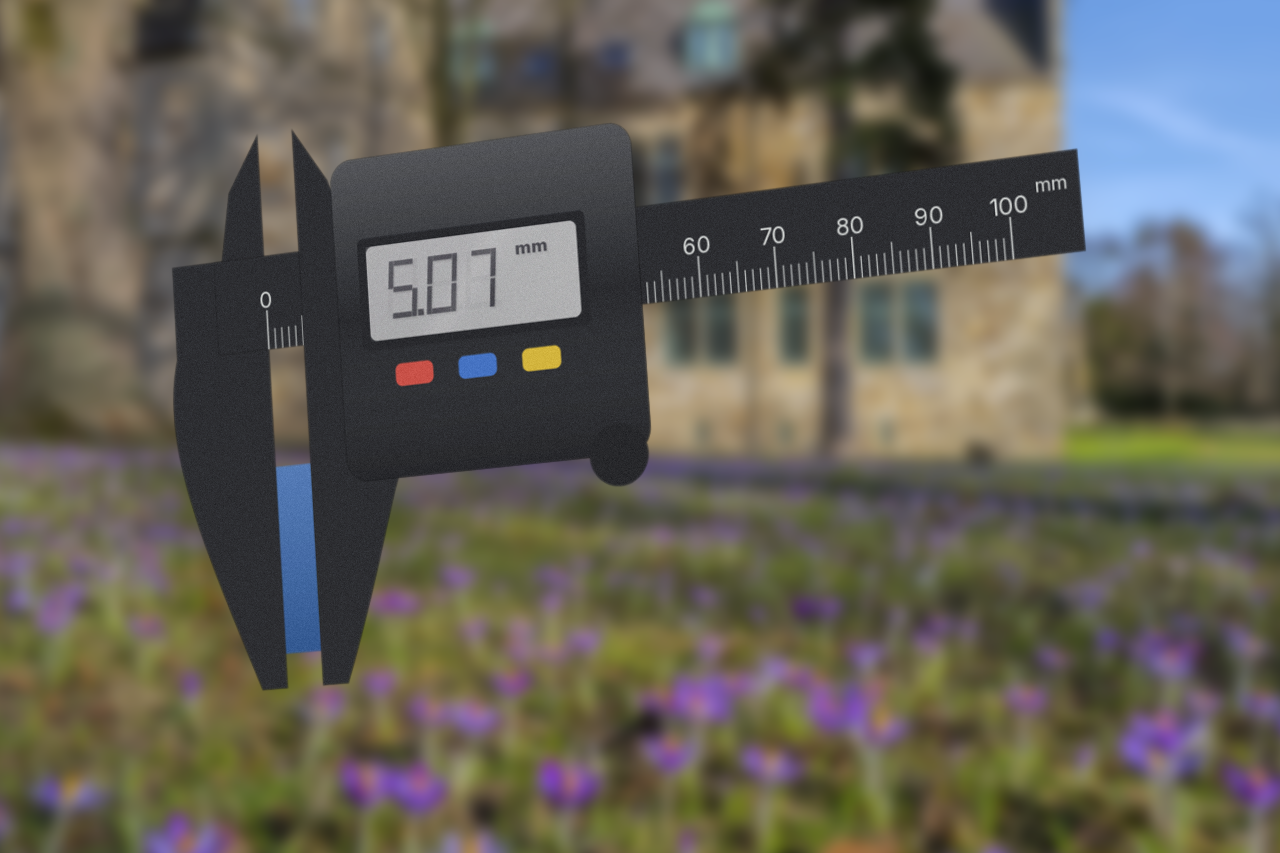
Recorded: 5.07,mm
